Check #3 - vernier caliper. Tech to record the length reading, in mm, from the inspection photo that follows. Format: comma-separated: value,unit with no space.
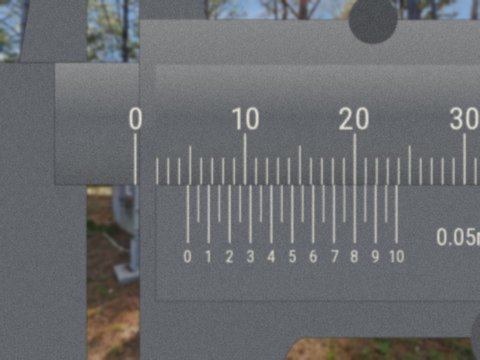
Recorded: 4.8,mm
